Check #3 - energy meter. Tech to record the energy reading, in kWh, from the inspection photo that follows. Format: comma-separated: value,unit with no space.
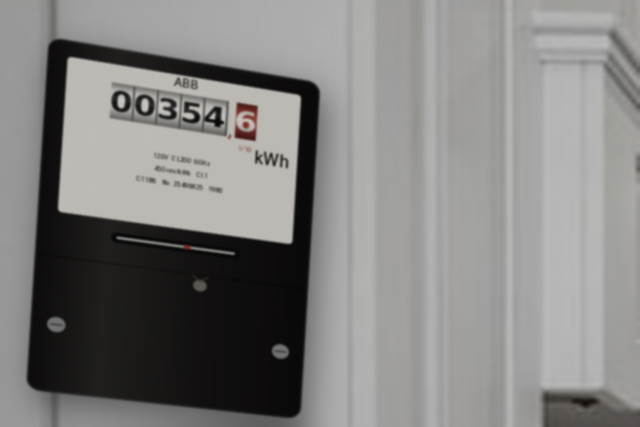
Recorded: 354.6,kWh
